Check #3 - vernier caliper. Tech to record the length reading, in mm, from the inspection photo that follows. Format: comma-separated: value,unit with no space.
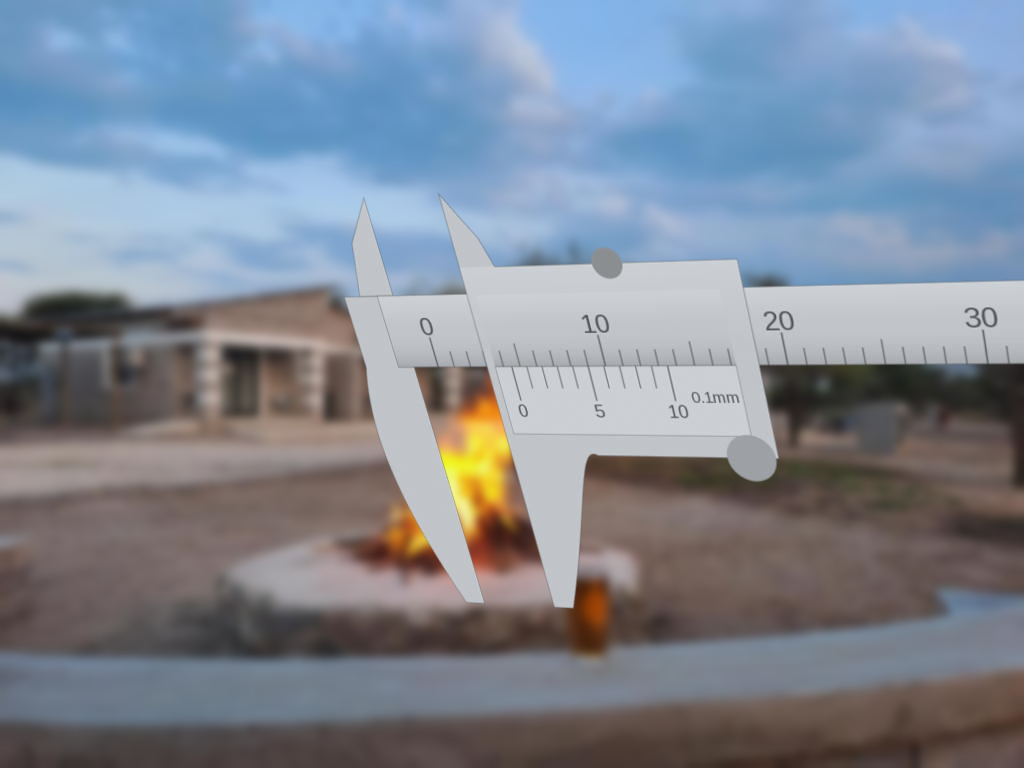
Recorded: 4.5,mm
